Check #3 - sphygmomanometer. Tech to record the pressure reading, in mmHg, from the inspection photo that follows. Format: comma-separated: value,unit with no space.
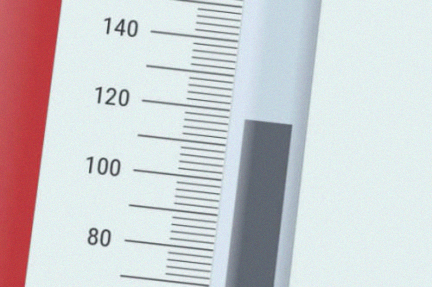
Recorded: 118,mmHg
